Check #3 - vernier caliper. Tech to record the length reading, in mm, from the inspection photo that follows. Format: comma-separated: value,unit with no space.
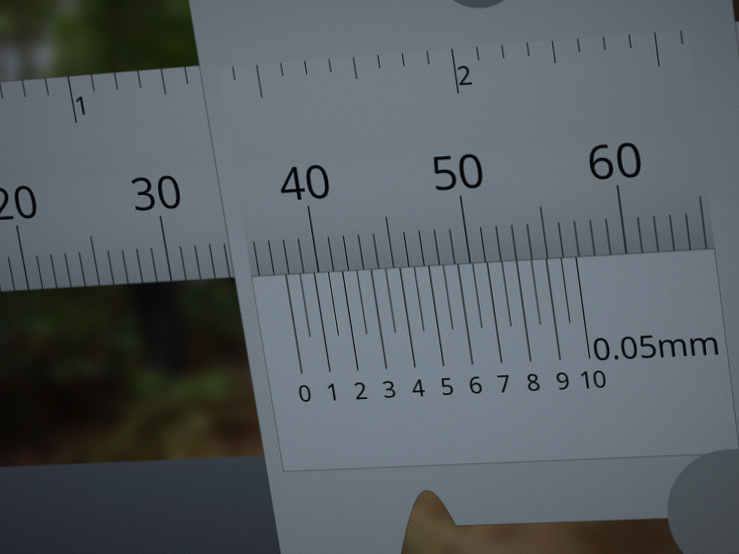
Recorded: 37.8,mm
